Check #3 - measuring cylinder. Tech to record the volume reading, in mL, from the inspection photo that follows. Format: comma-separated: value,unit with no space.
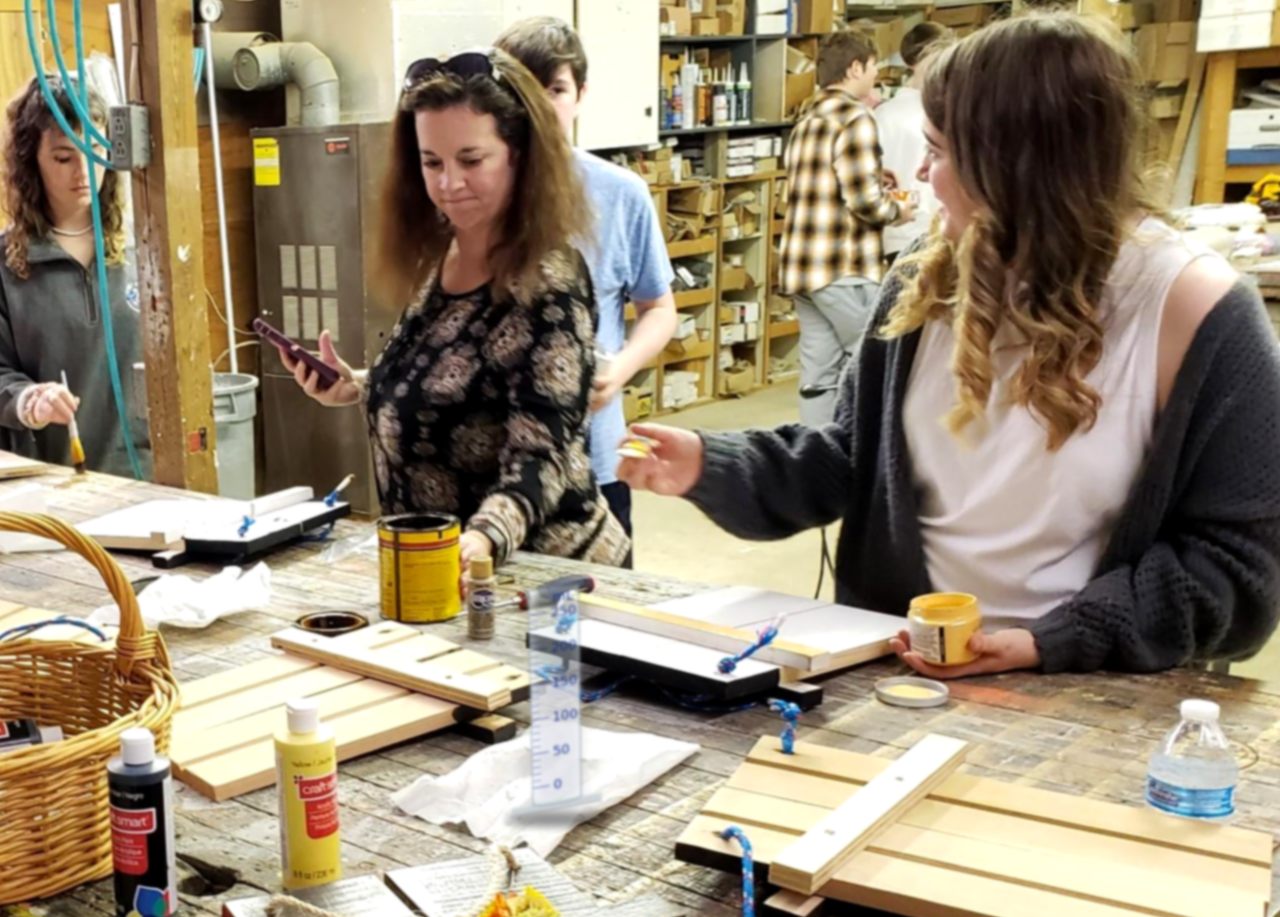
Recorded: 150,mL
